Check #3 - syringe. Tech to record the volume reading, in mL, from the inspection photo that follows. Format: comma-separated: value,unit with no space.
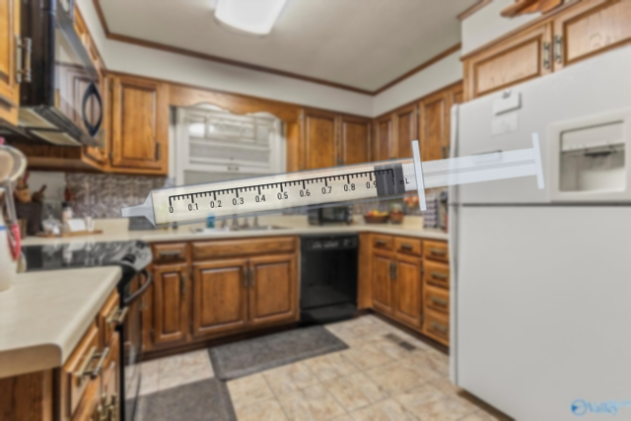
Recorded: 0.92,mL
